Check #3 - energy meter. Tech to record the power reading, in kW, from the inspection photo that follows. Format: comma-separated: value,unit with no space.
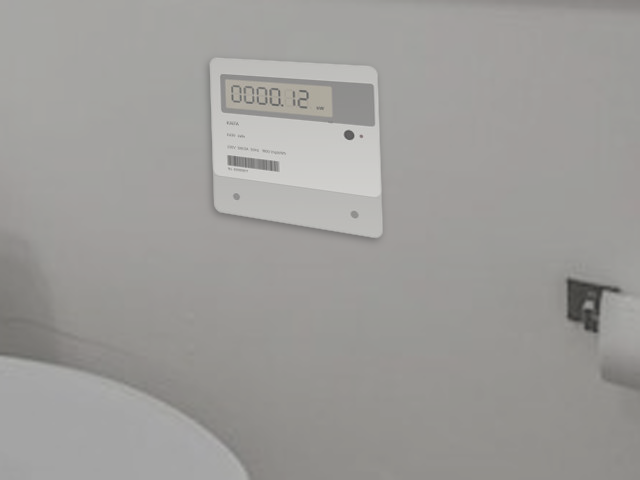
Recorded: 0.12,kW
